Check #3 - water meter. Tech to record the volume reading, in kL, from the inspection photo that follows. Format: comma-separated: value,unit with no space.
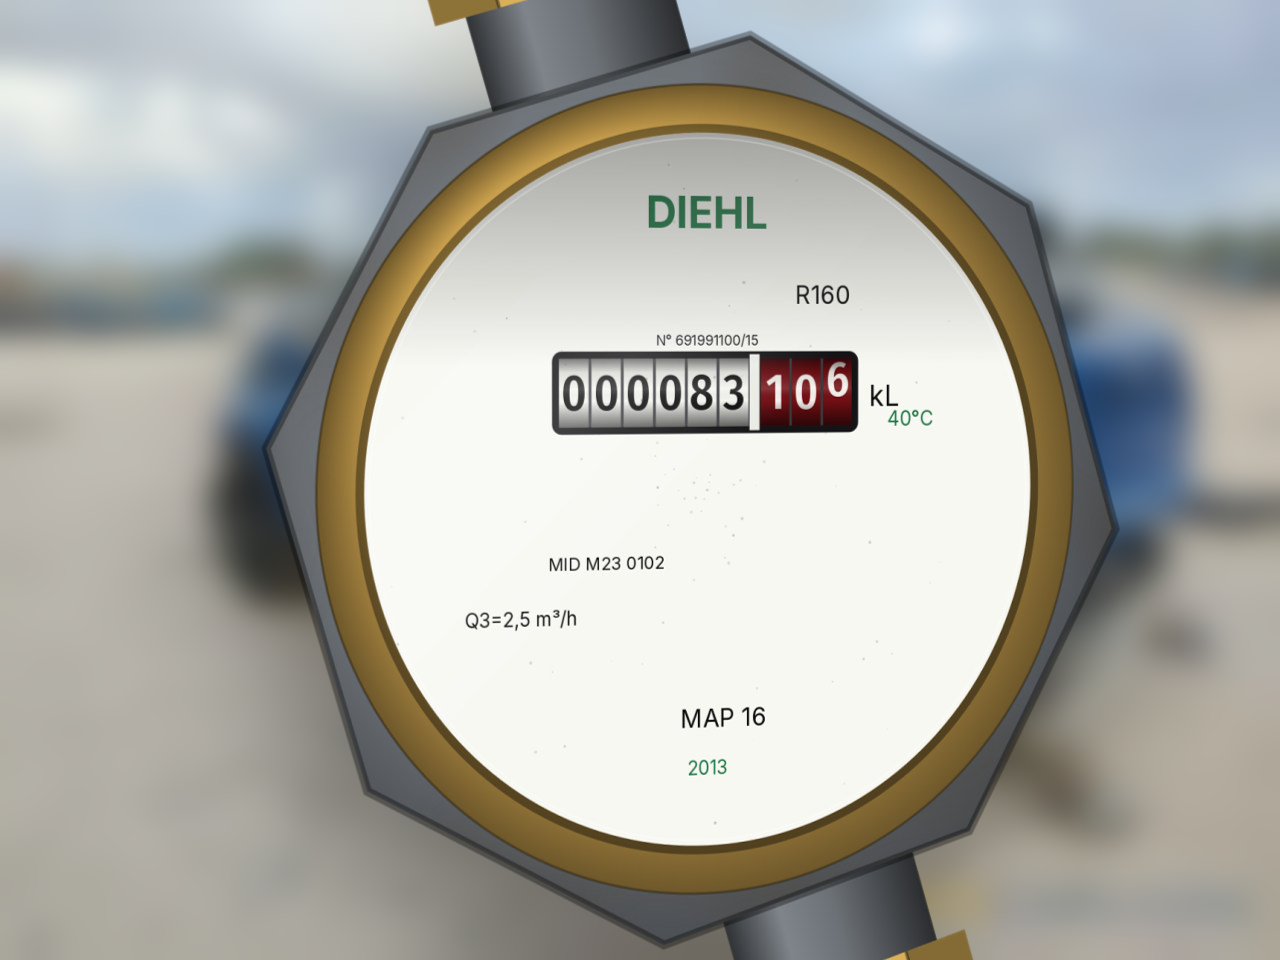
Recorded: 83.106,kL
